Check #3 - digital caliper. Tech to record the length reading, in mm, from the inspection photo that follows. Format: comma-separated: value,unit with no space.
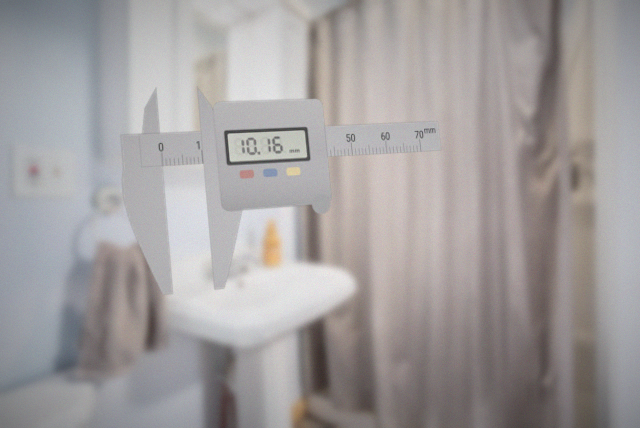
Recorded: 10.16,mm
